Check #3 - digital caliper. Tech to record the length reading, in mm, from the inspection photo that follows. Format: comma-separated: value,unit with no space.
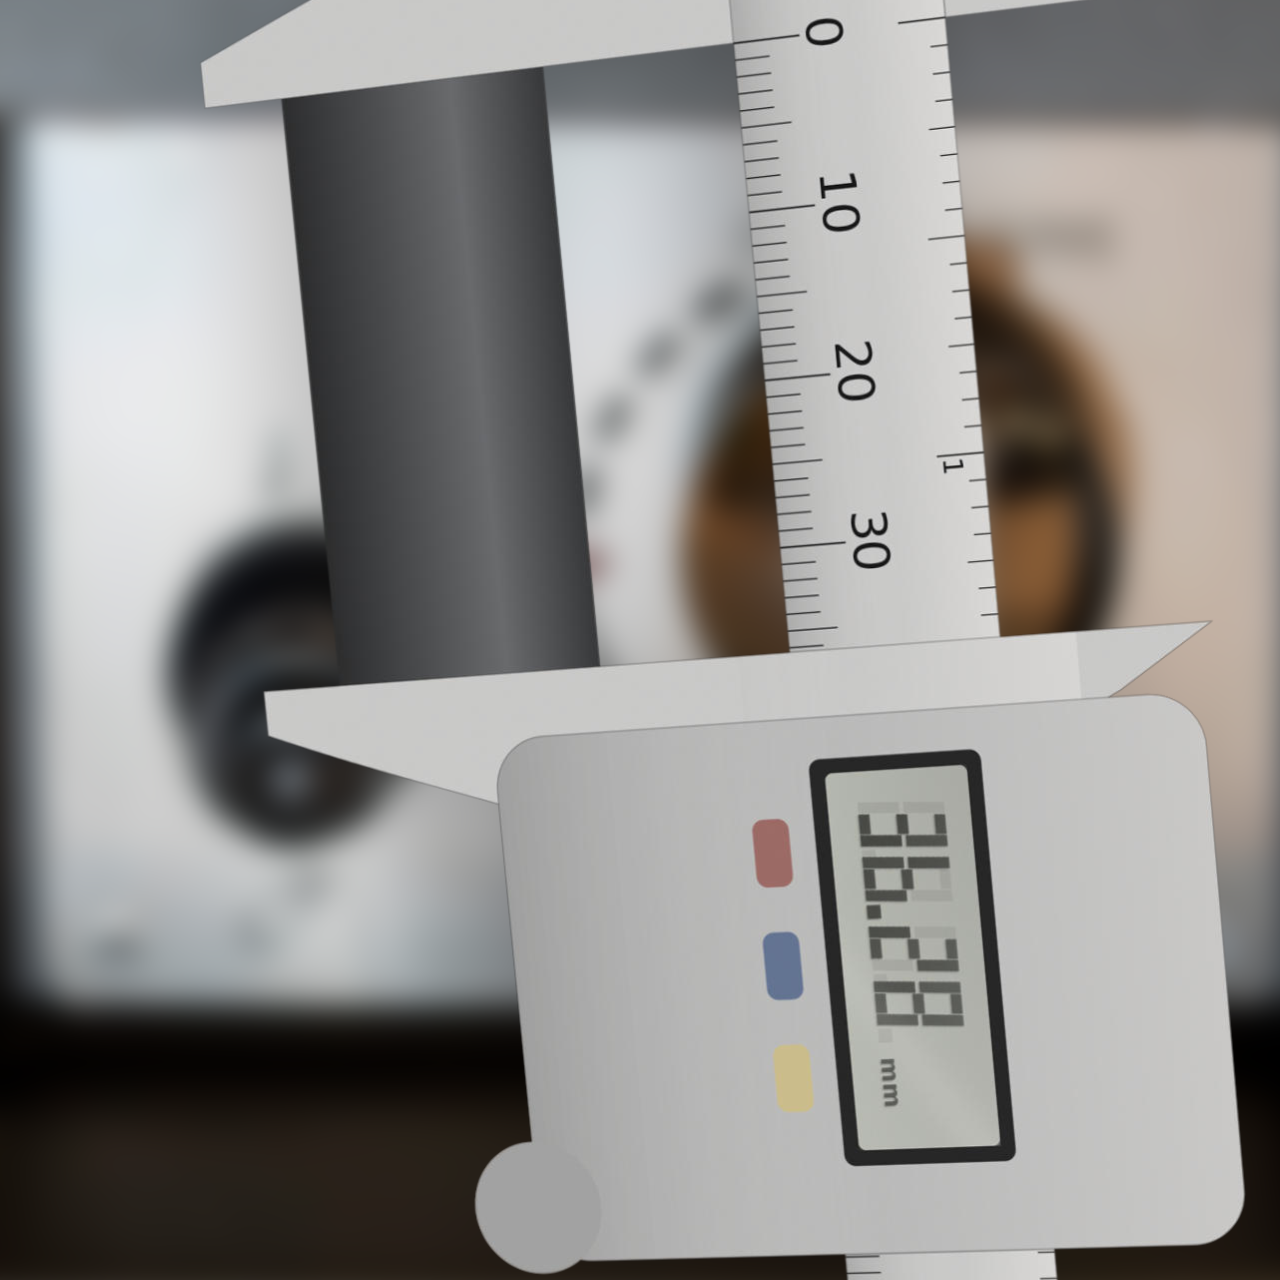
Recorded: 36.28,mm
